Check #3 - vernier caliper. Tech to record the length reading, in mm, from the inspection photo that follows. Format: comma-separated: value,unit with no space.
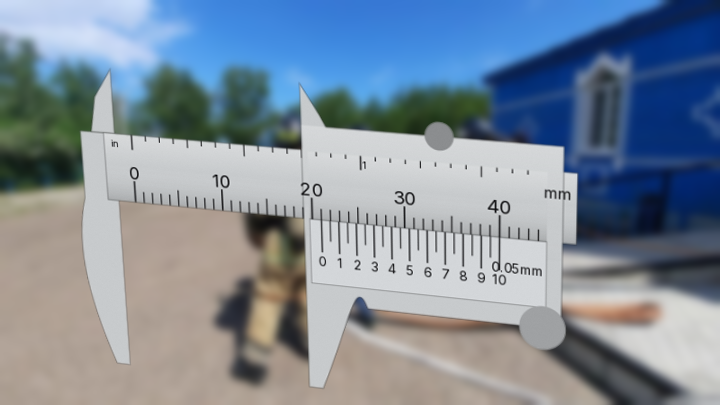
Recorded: 21.0,mm
